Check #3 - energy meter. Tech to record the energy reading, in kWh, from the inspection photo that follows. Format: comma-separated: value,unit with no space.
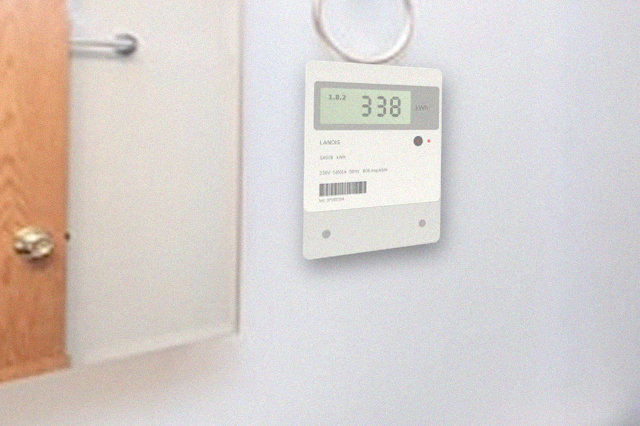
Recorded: 338,kWh
